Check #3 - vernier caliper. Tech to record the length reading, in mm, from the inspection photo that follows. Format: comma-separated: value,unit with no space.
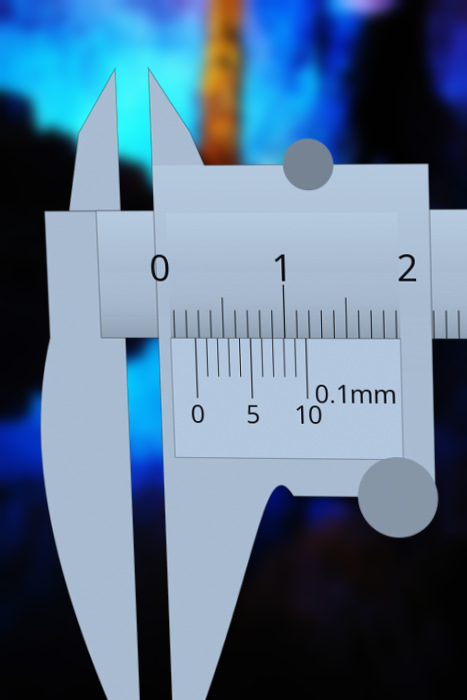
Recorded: 2.7,mm
